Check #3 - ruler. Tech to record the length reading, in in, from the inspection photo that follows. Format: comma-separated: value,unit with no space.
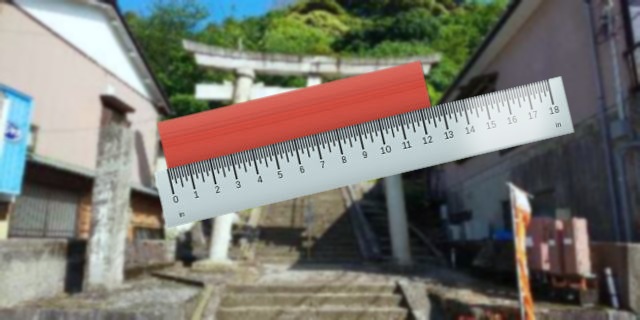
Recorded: 12.5,in
